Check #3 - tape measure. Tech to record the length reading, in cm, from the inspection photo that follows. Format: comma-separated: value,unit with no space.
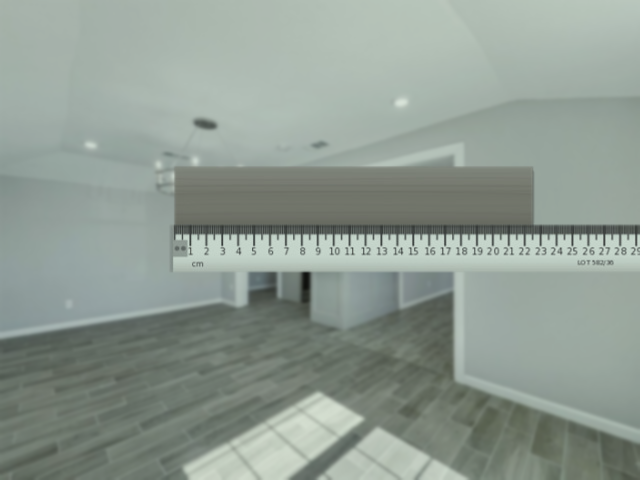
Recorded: 22.5,cm
